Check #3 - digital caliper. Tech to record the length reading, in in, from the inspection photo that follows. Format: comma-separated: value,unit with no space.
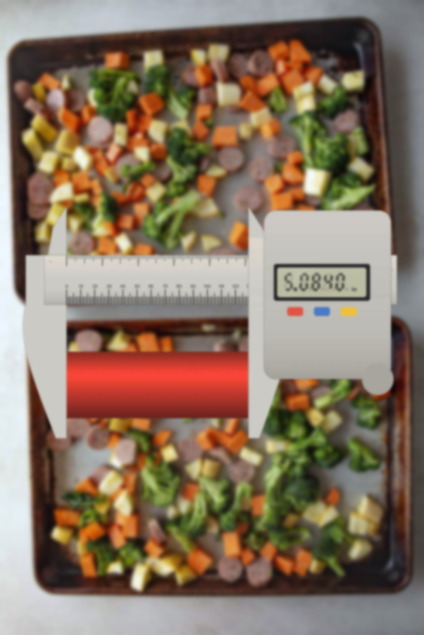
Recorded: 5.0840,in
